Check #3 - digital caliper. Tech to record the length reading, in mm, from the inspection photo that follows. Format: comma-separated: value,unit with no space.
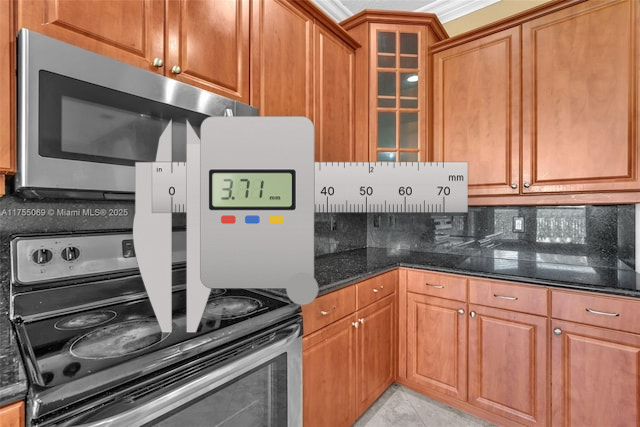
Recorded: 3.71,mm
